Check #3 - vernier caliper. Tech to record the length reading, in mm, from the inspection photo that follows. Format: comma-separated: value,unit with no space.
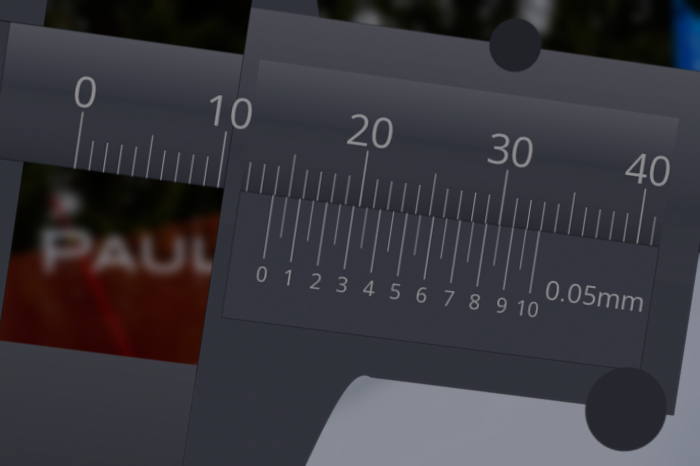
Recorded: 13.9,mm
